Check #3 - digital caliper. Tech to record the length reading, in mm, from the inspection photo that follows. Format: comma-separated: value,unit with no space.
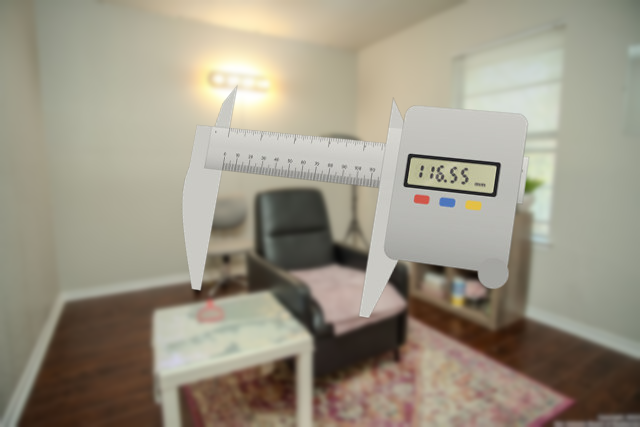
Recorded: 116.55,mm
